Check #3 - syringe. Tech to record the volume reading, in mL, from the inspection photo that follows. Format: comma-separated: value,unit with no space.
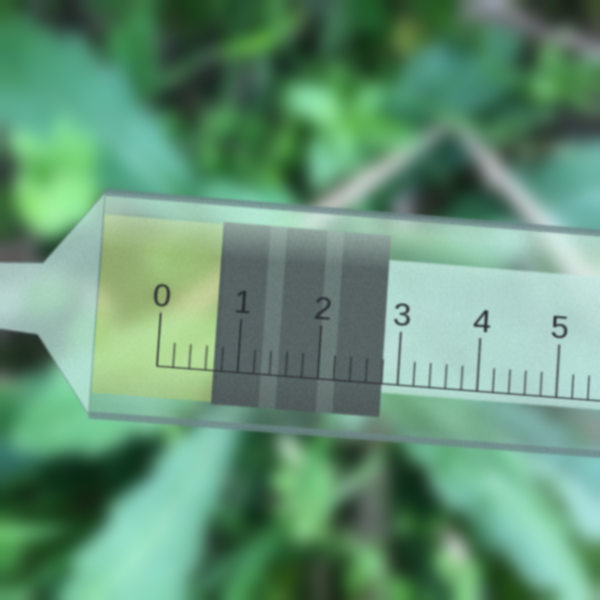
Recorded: 0.7,mL
